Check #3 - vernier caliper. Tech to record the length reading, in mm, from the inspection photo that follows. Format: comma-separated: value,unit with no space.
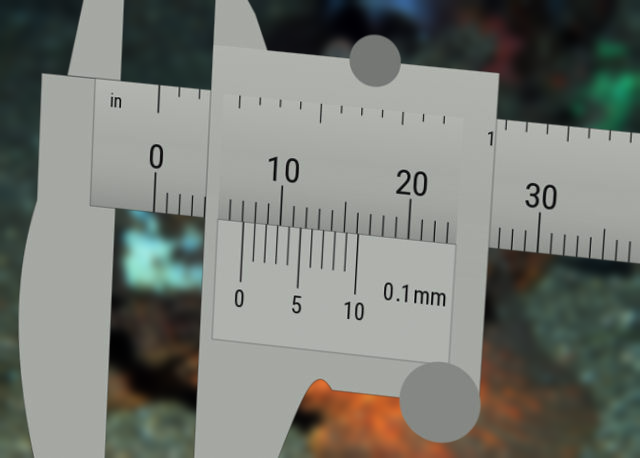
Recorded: 7.1,mm
